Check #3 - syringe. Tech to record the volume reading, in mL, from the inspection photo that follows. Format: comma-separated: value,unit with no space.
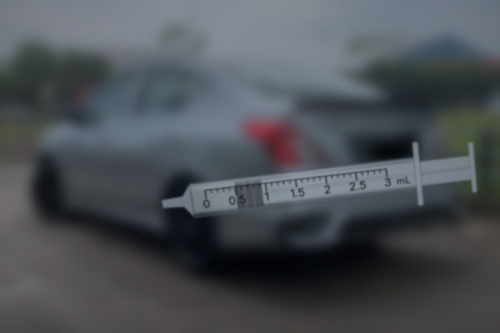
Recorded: 0.5,mL
